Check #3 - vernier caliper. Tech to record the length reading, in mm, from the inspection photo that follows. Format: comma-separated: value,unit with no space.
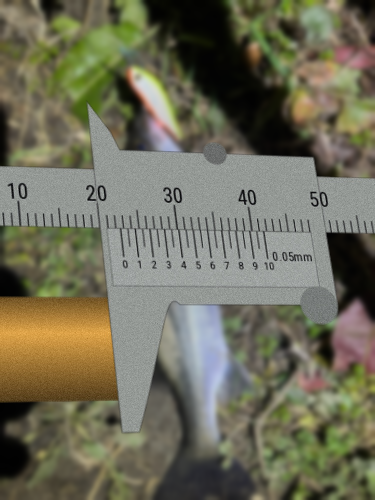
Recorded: 22.6,mm
